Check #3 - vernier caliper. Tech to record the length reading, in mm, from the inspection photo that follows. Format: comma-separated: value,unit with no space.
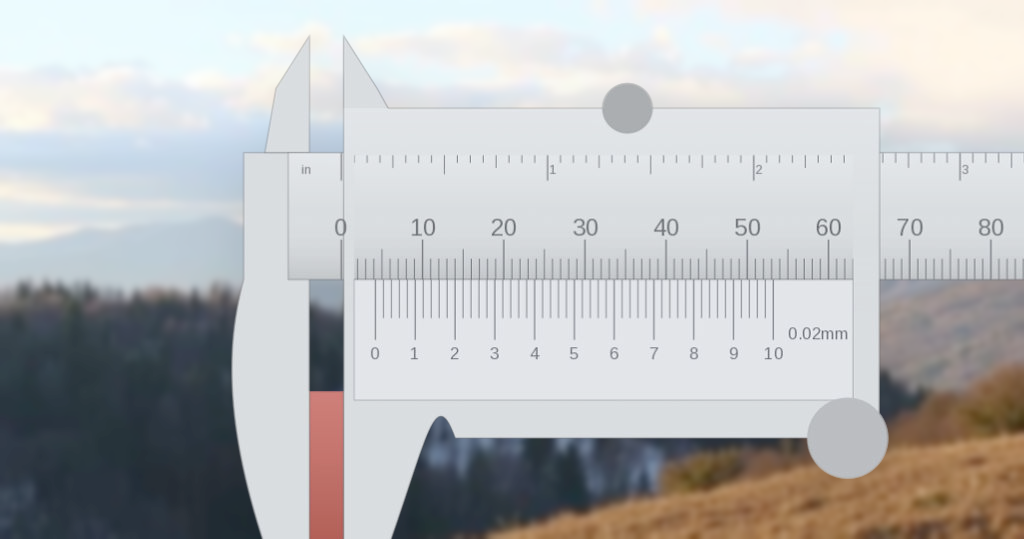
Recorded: 4.2,mm
